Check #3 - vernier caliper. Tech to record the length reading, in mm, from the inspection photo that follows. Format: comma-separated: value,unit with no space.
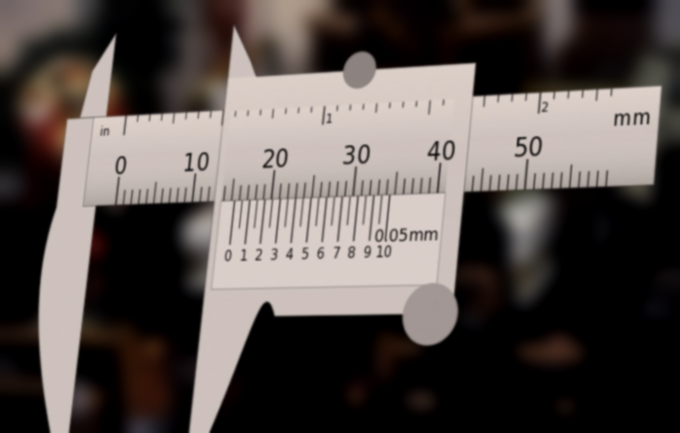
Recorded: 15.4,mm
